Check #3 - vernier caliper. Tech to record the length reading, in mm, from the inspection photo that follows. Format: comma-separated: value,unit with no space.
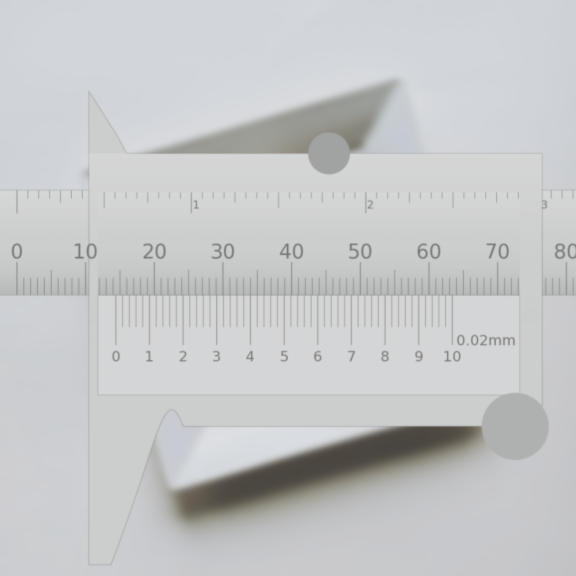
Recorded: 14.4,mm
